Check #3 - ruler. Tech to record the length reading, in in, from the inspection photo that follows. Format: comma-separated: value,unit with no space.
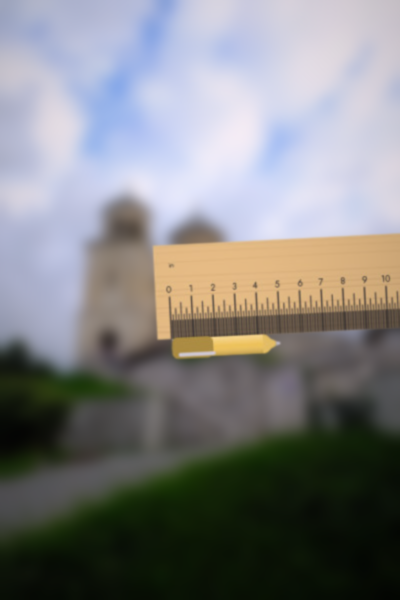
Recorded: 5,in
